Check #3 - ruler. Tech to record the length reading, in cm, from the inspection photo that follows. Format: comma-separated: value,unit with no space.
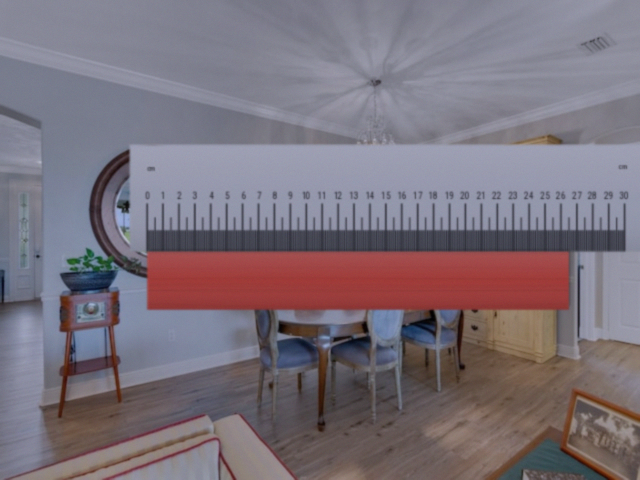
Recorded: 26.5,cm
